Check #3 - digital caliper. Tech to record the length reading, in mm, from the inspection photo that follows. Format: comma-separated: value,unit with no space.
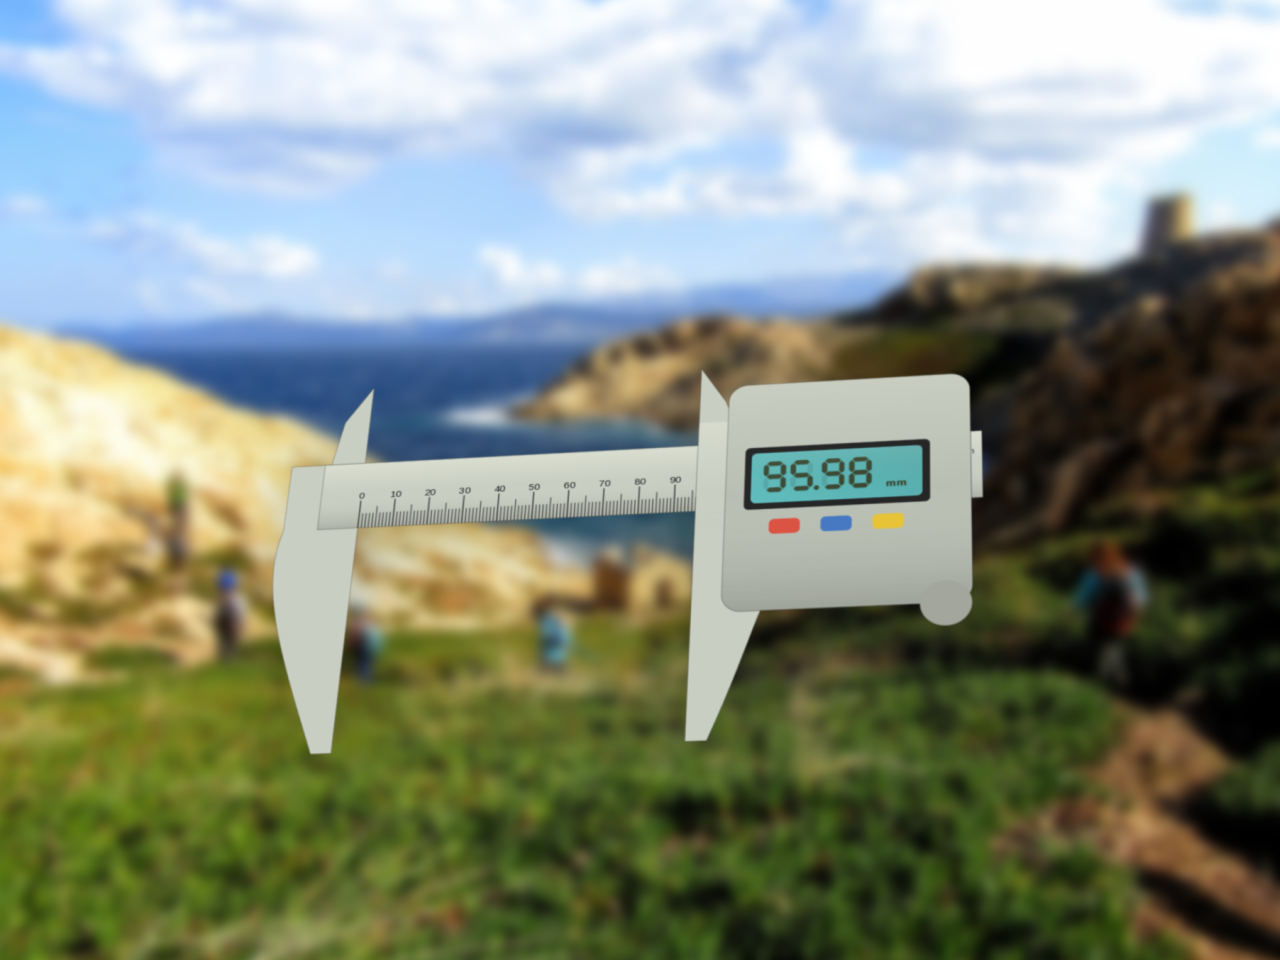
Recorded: 95.98,mm
